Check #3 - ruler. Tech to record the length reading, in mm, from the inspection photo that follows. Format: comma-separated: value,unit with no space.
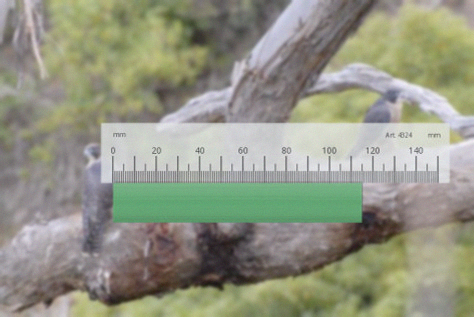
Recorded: 115,mm
